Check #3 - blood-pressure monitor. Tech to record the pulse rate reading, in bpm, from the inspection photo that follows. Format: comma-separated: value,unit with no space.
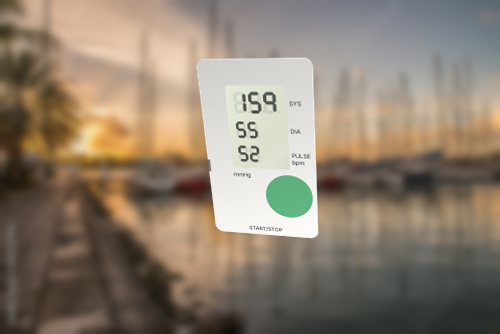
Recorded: 52,bpm
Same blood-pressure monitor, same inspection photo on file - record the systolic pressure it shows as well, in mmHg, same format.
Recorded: 159,mmHg
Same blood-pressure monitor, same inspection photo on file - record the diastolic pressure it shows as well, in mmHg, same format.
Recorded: 55,mmHg
